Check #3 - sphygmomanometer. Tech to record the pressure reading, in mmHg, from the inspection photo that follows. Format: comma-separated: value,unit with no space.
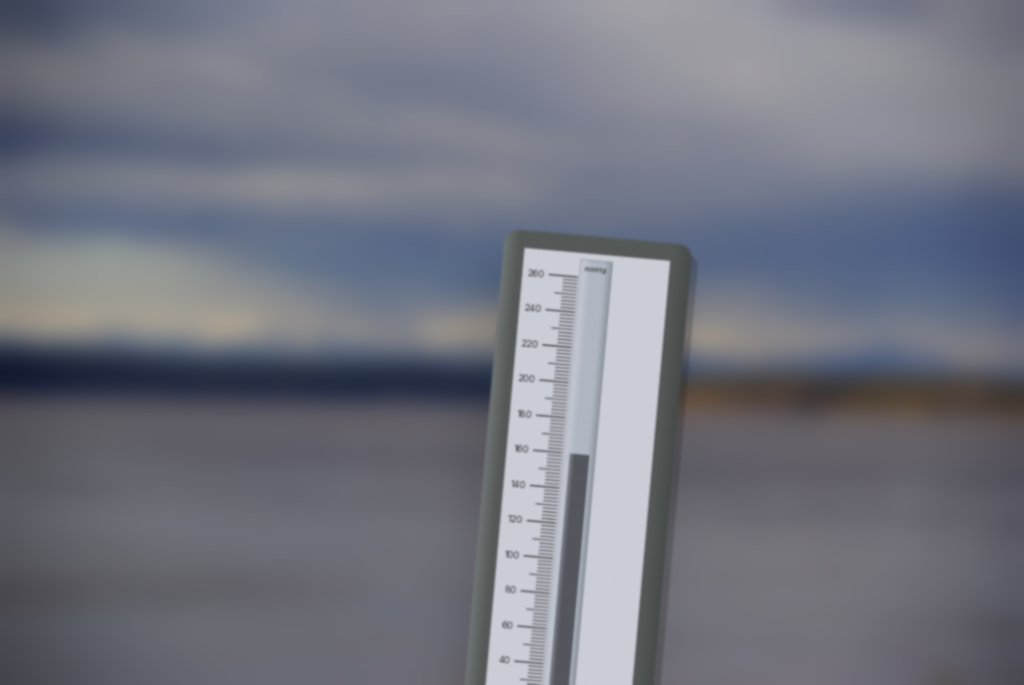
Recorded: 160,mmHg
